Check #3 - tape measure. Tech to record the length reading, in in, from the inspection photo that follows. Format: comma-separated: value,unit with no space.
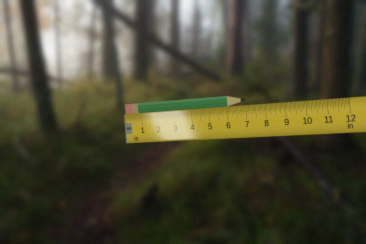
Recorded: 7,in
